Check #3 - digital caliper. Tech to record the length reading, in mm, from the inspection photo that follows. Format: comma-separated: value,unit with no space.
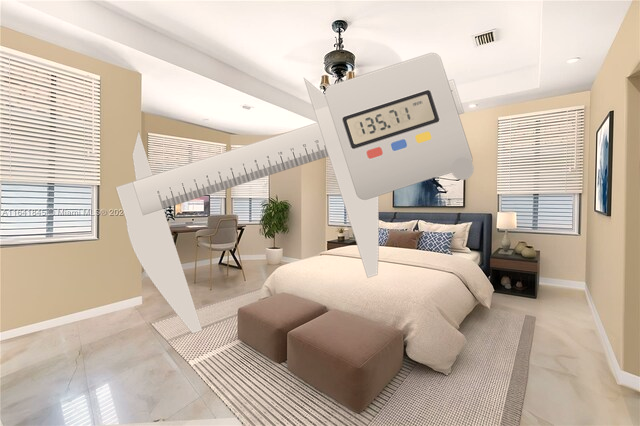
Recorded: 135.71,mm
